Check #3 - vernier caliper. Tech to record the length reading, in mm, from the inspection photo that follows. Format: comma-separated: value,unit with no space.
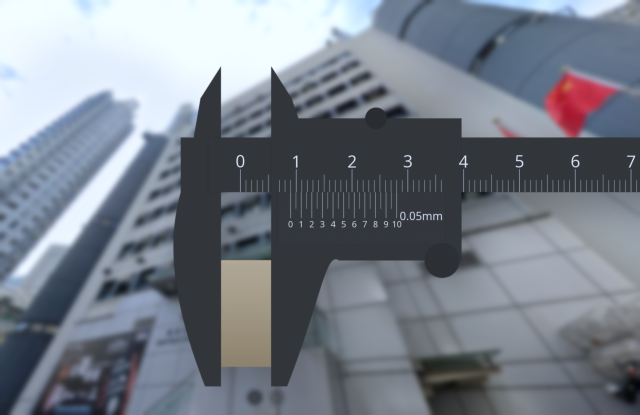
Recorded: 9.0,mm
